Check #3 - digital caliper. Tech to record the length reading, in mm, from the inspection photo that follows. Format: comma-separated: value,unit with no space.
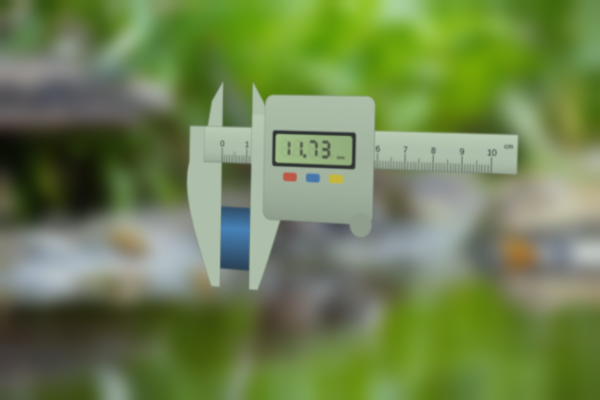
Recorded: 11.73,mm
